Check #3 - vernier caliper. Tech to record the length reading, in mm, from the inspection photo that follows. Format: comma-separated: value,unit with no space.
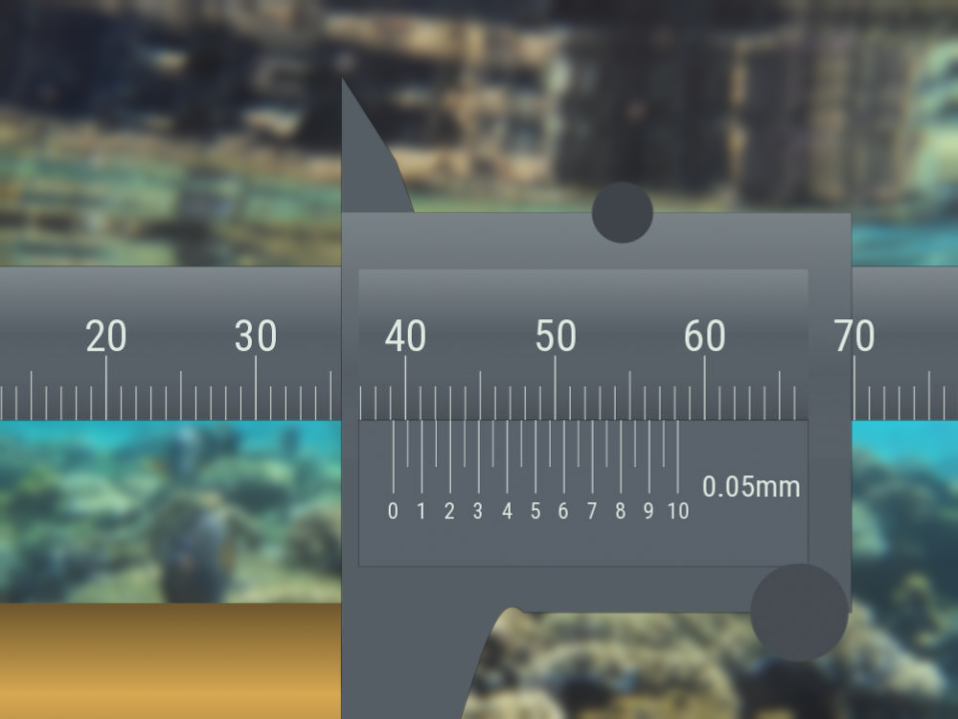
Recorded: 39.2,mm
